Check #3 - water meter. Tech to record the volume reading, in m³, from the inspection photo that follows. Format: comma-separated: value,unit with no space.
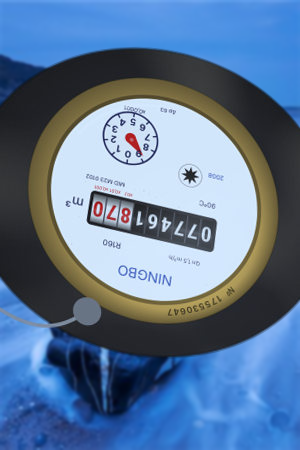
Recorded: 77461.8708,m³
